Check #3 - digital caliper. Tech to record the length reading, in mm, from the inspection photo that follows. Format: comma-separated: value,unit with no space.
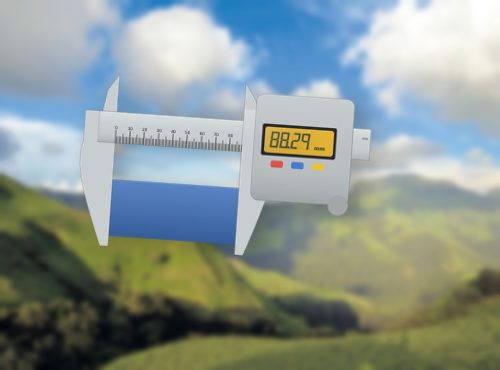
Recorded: 88.29,mm
